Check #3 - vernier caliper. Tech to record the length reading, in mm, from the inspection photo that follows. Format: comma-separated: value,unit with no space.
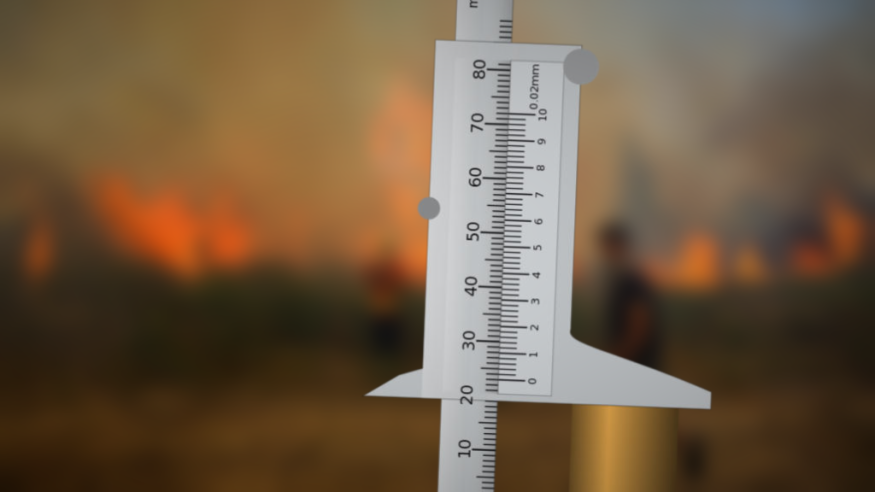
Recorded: 23.0,mm
